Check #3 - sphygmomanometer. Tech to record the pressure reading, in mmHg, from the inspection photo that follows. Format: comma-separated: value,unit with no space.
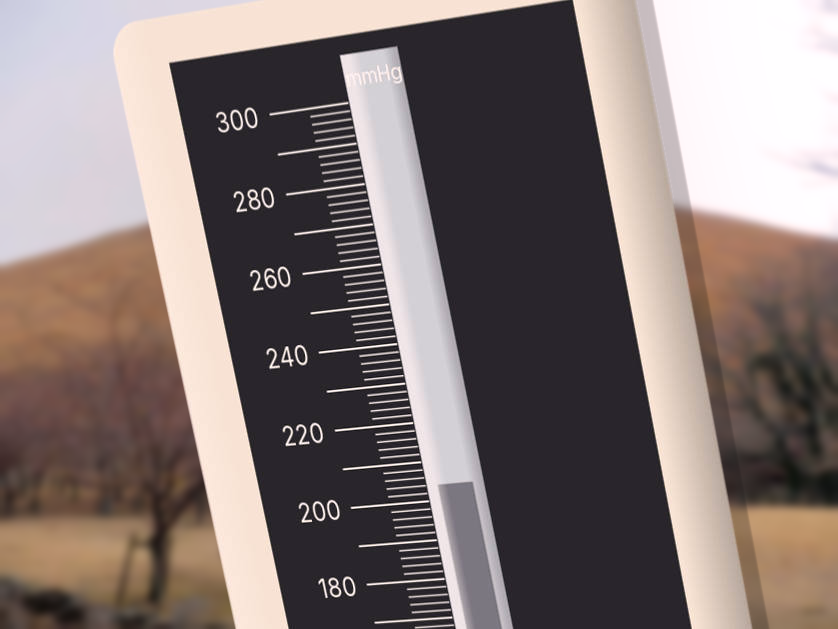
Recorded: 204,mmHg
